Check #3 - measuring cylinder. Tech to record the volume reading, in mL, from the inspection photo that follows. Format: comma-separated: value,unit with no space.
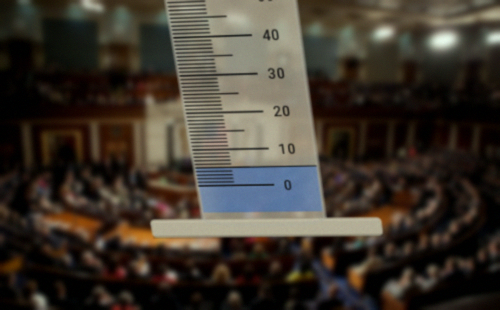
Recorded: 5,mL
